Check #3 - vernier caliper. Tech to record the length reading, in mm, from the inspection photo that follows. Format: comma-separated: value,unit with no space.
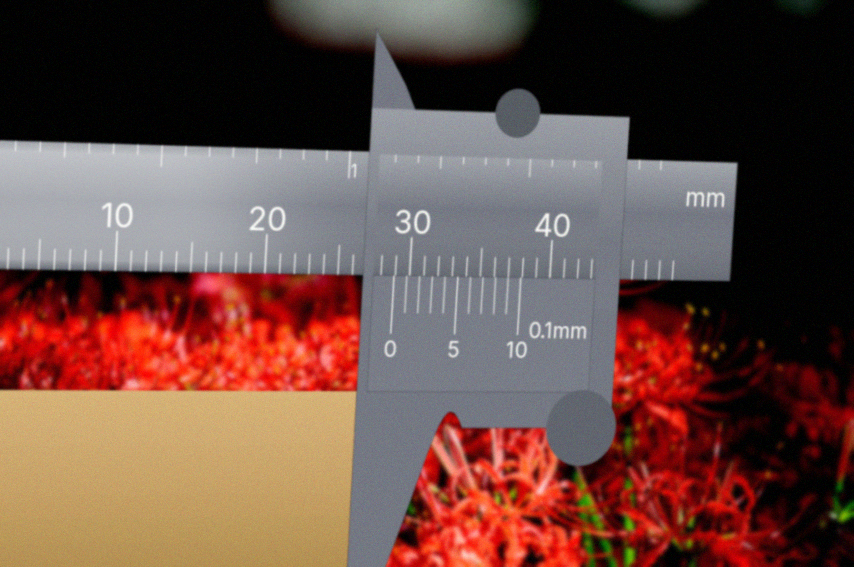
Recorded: 28.9,mm
